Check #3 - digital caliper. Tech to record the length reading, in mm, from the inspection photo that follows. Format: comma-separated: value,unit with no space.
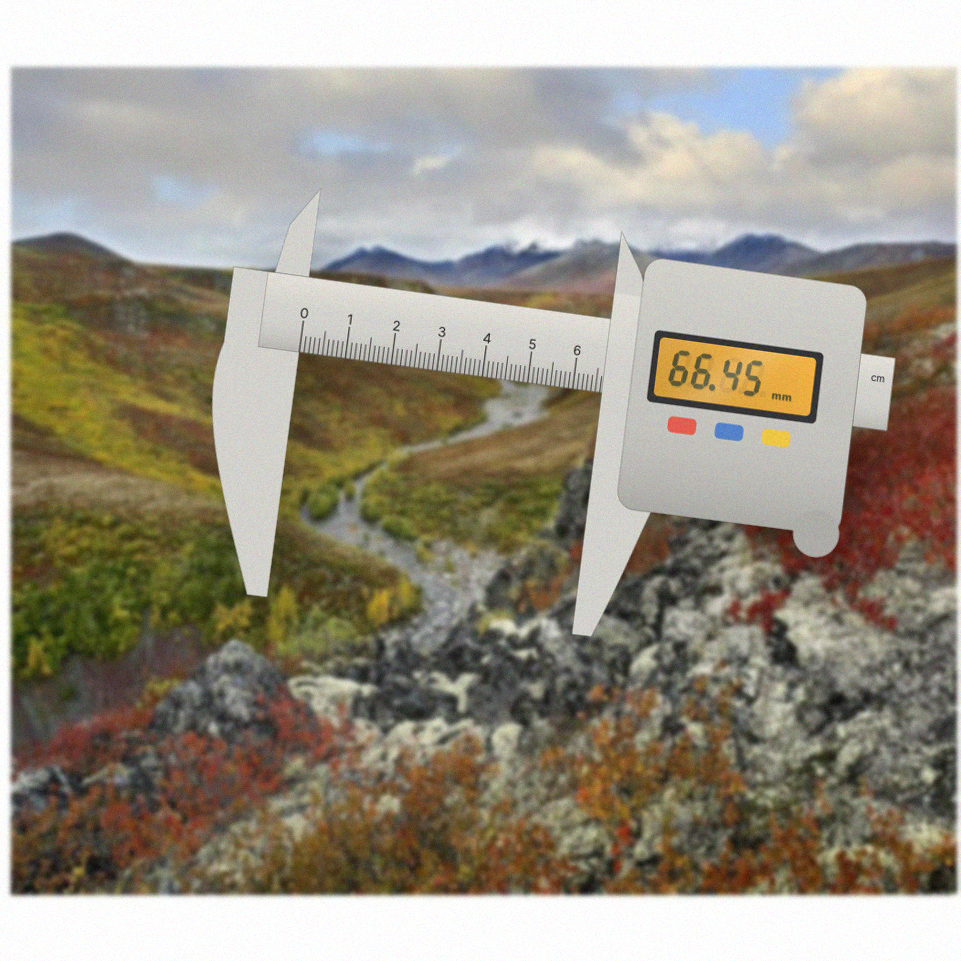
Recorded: 66.45,mm
